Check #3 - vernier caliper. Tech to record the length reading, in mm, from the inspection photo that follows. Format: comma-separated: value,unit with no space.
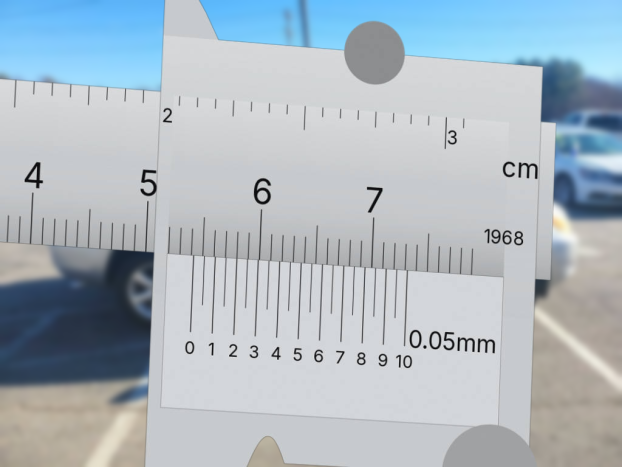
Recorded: 54.2,mm
